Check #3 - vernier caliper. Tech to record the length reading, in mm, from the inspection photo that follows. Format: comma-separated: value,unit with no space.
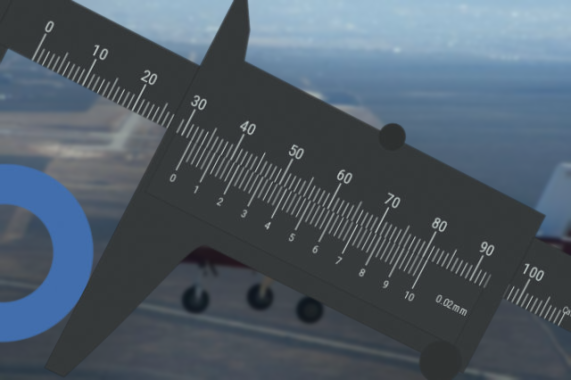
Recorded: 32.0,mm
